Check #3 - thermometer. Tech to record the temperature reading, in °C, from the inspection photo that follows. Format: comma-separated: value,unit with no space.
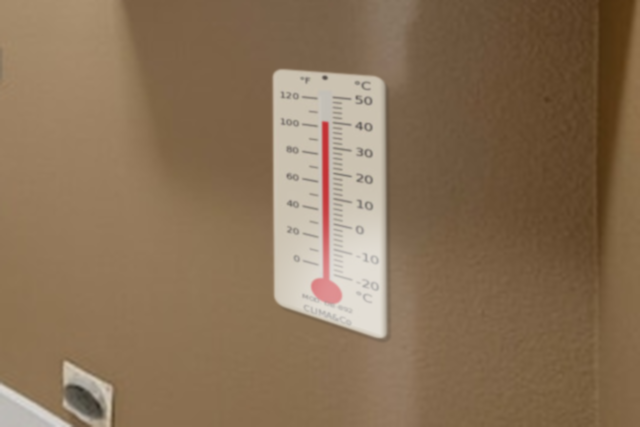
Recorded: 40,°C
